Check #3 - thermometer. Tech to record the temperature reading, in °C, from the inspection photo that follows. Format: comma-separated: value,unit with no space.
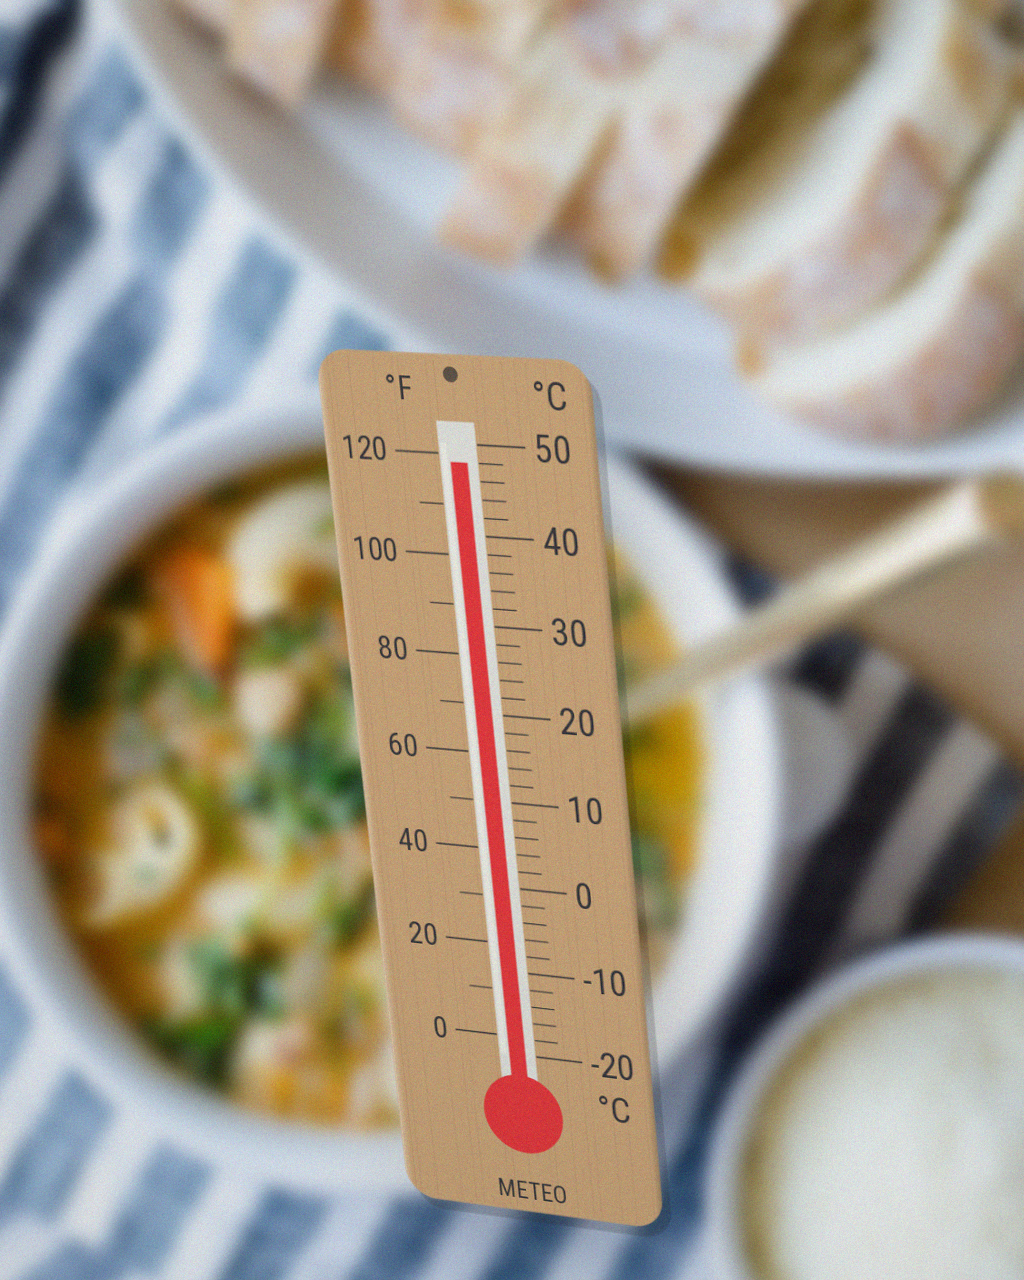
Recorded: 48,°C
